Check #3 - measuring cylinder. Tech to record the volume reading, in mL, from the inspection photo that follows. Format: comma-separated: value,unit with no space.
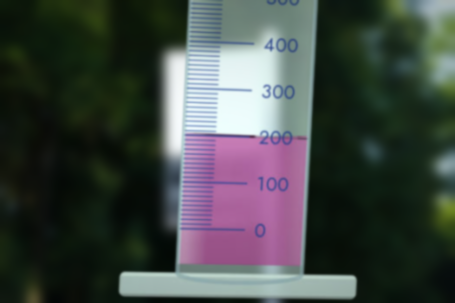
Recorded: 200,mL
